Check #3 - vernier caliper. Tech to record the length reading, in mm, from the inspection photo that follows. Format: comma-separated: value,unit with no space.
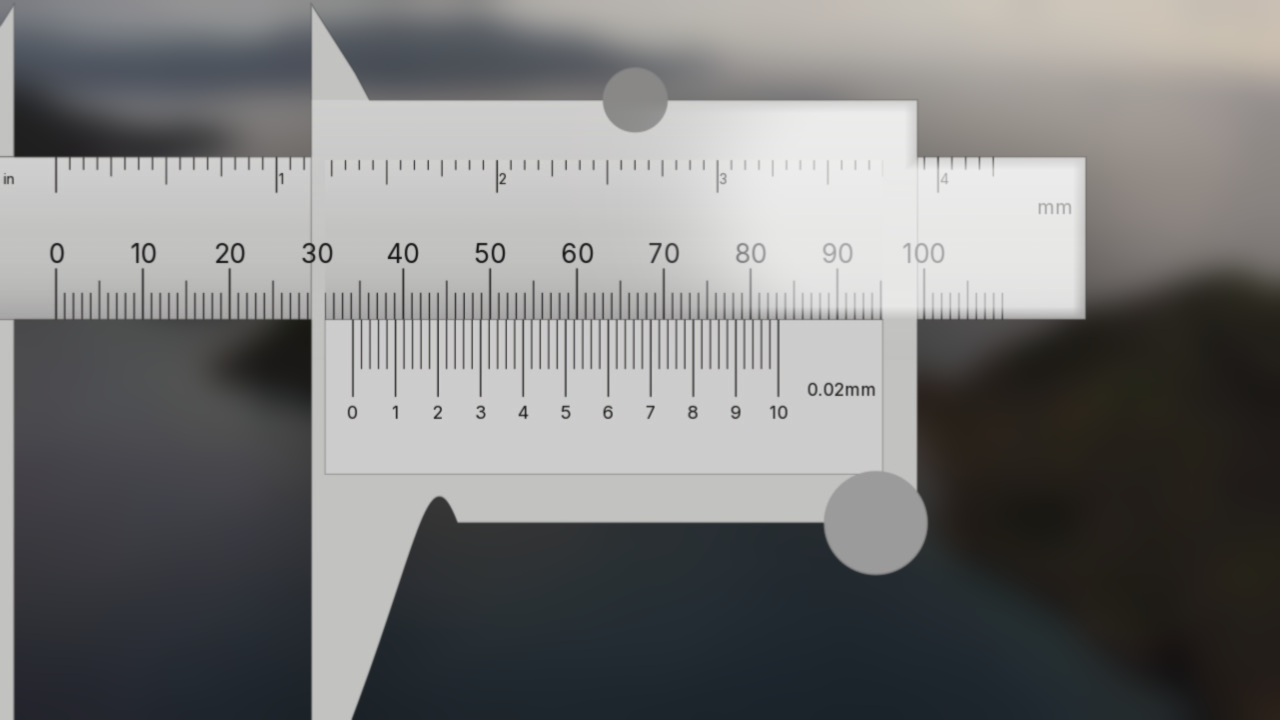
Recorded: 34.2,mm
